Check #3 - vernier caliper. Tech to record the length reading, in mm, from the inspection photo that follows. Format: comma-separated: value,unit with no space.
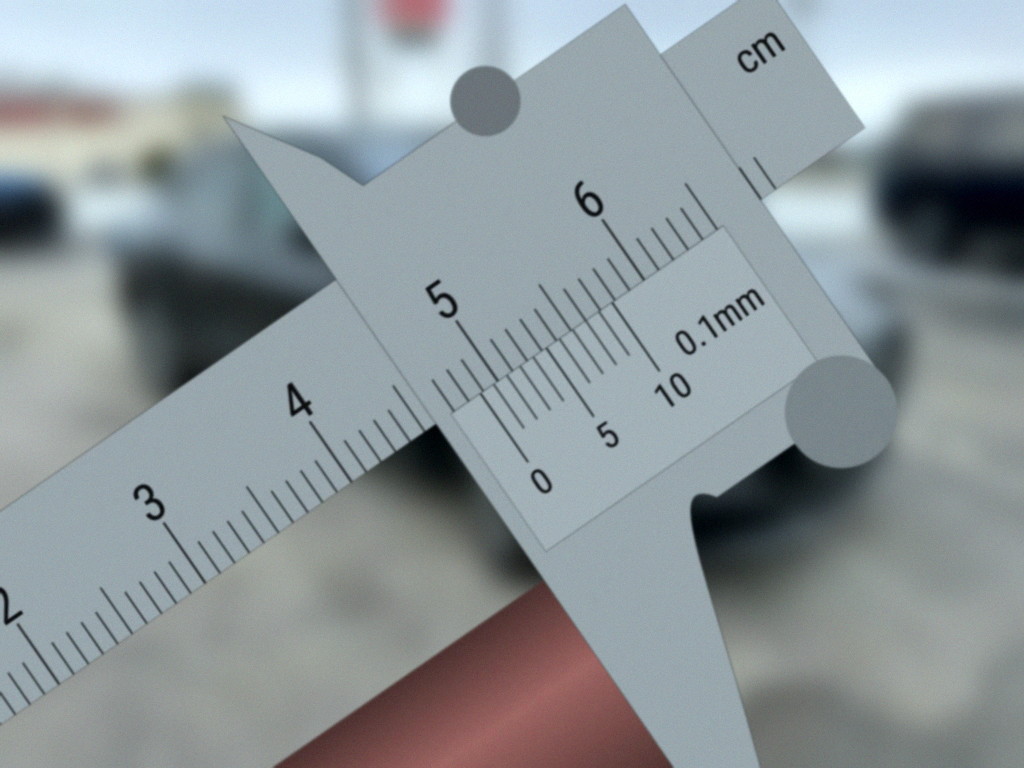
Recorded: 48.8,mm
